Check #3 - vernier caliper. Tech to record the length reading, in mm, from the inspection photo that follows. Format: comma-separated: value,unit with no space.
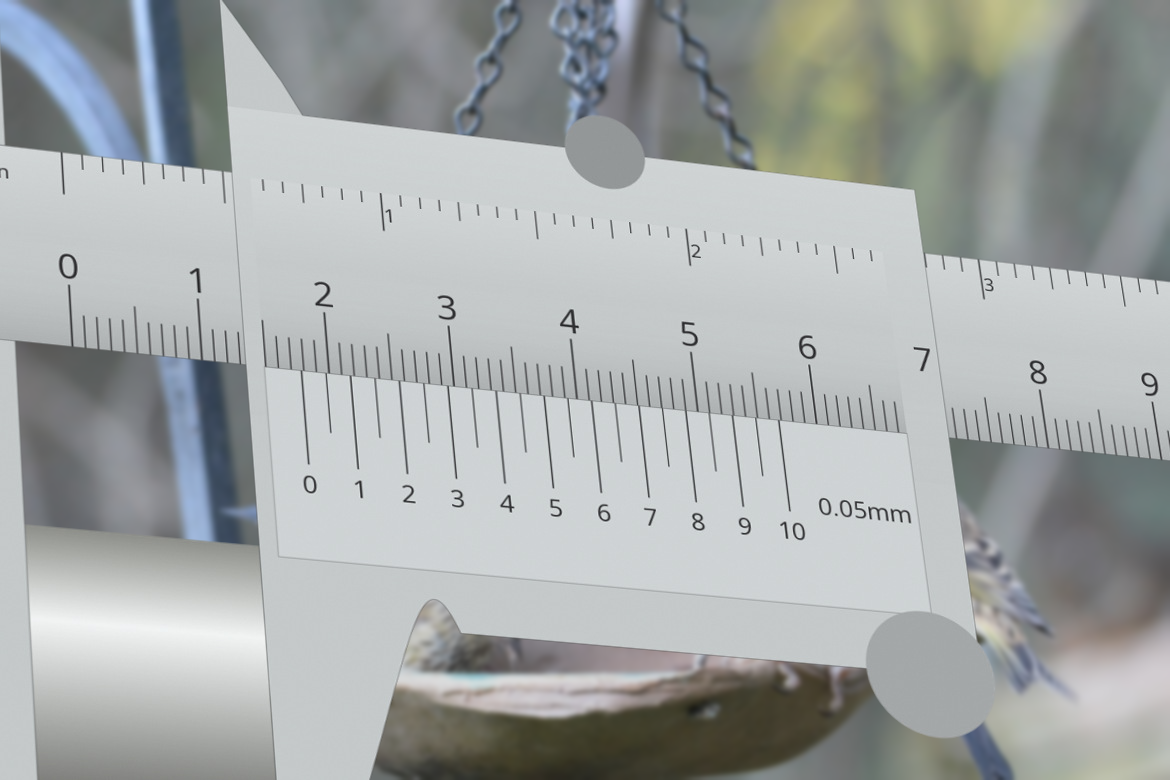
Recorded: 17.8,mm
